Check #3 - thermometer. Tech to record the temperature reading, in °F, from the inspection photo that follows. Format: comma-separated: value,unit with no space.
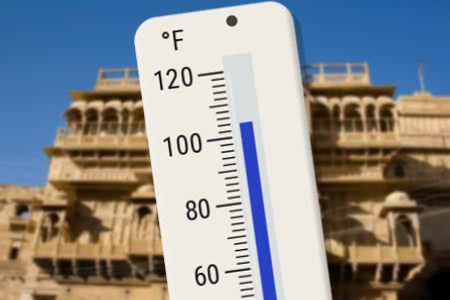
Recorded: 104,°F
